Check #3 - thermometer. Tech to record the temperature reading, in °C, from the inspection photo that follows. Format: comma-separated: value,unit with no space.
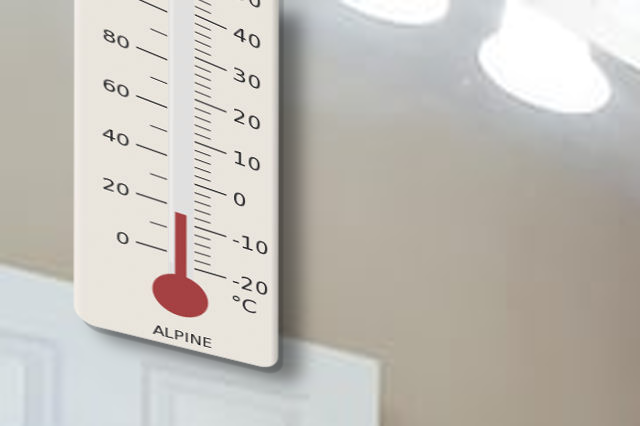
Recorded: -8,°C
